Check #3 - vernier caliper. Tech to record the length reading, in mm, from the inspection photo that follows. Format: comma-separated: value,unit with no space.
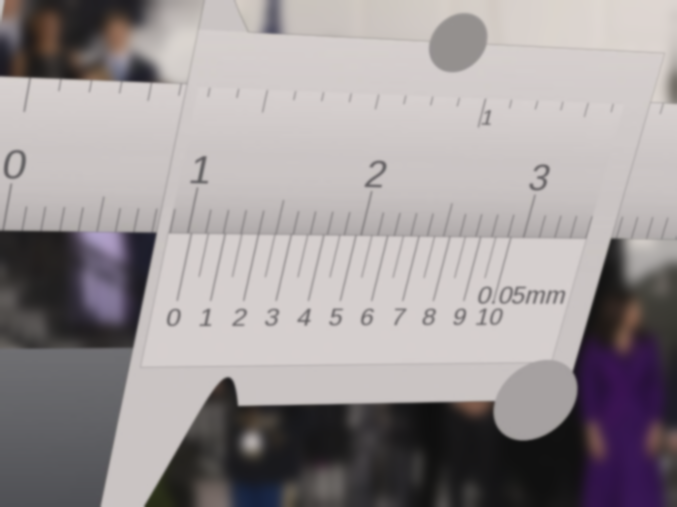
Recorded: 10.2,mm
